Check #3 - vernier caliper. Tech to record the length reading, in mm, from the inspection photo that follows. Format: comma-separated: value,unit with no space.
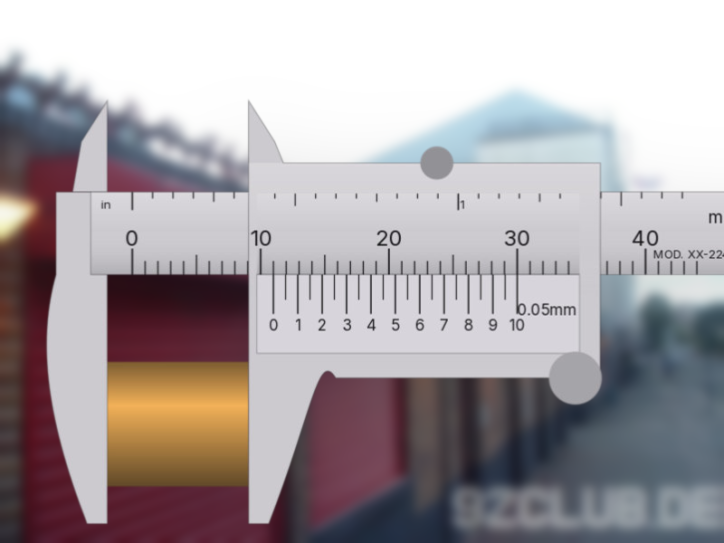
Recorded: 11.0,mm
